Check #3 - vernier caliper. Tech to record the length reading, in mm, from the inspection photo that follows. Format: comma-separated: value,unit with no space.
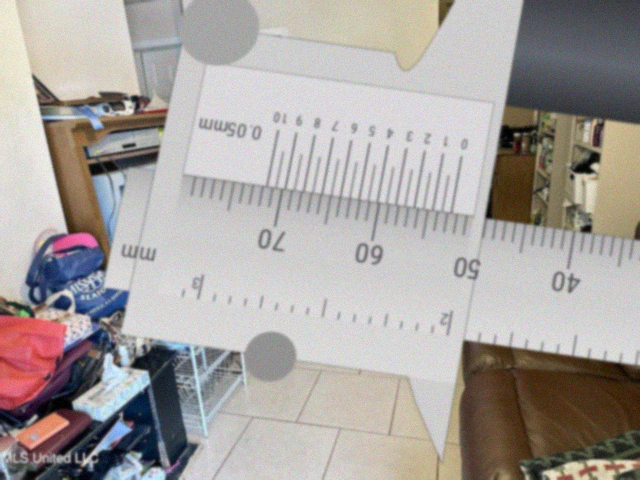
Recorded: 52.6,mm
